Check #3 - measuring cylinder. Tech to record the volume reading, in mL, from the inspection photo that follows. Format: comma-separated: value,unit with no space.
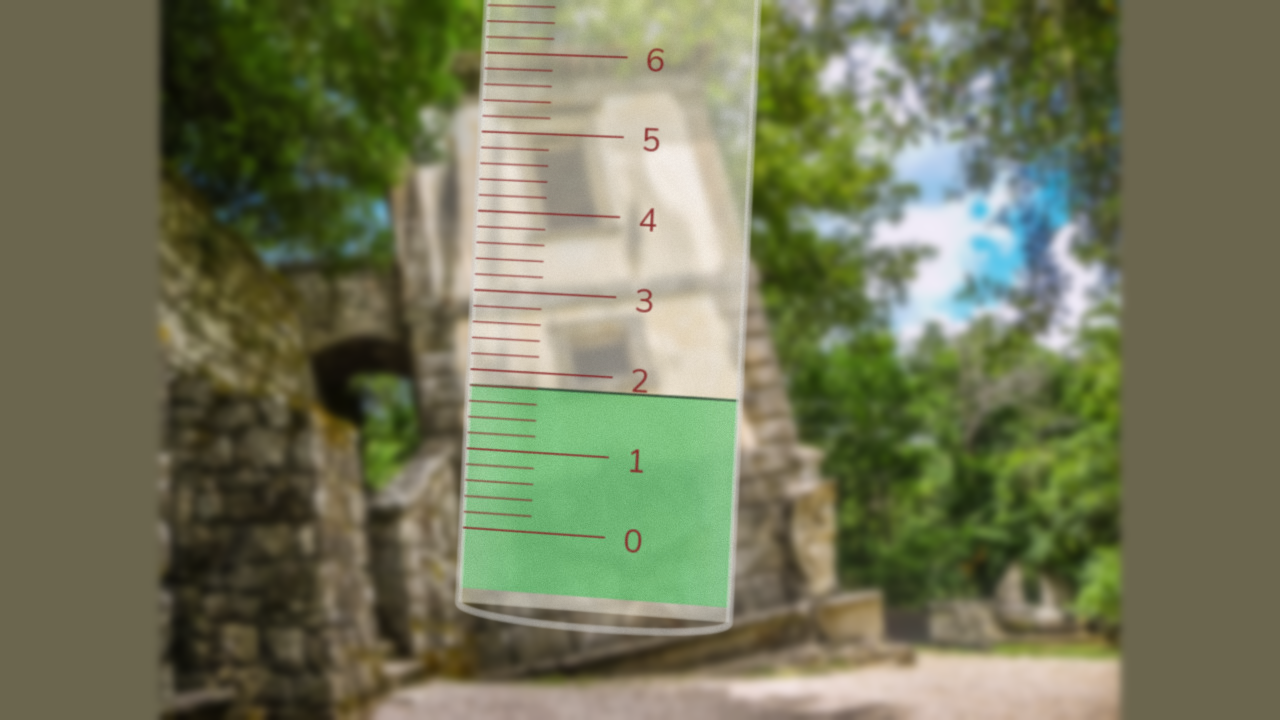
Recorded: 1.8,mL
